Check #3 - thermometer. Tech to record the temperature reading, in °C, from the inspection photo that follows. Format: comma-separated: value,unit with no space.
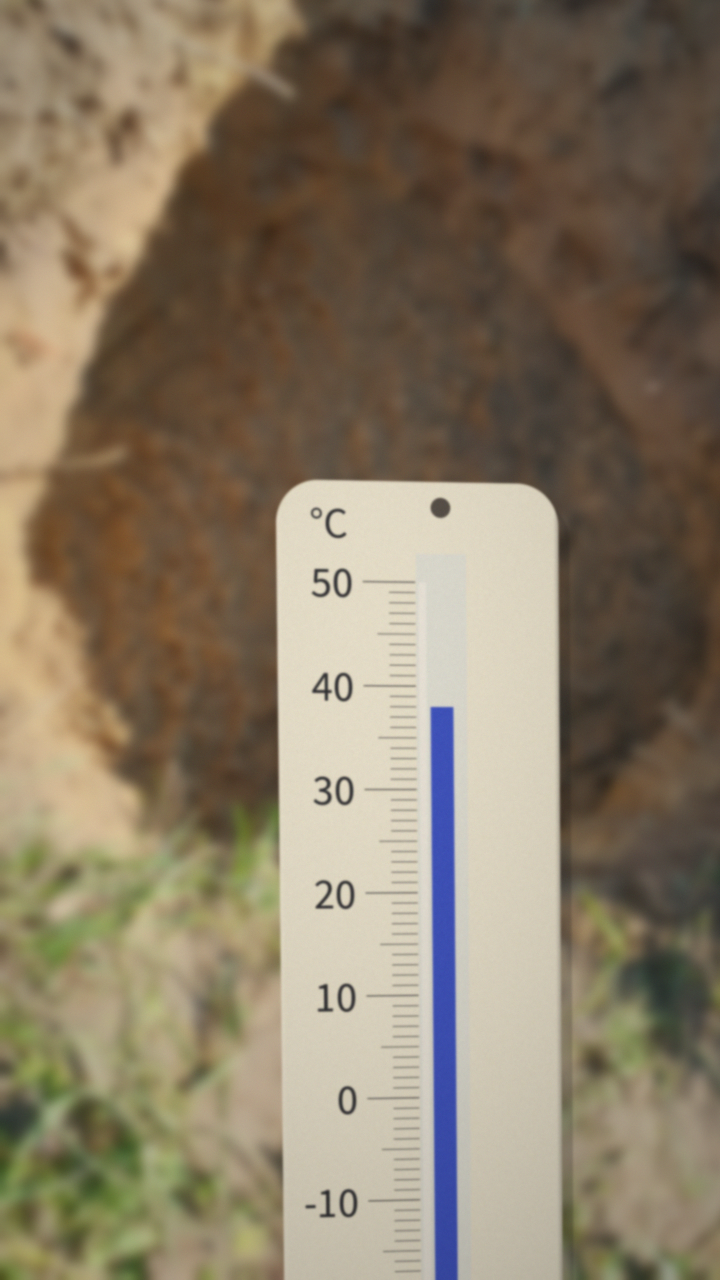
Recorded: 38,°C
